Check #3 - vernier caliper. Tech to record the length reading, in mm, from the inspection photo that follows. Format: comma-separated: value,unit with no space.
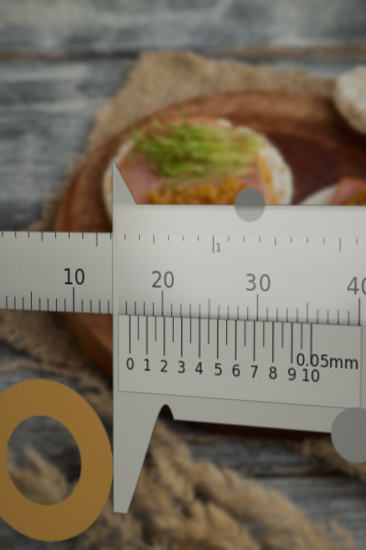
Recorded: 16.4,mm
